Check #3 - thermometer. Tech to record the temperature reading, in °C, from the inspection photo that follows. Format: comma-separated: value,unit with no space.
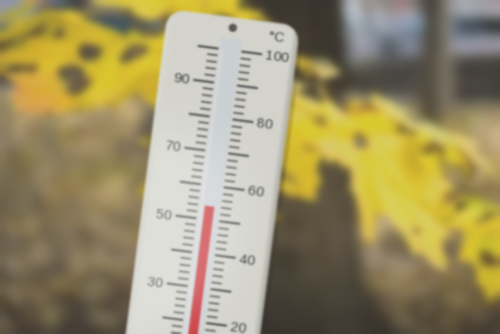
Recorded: 54,°C
